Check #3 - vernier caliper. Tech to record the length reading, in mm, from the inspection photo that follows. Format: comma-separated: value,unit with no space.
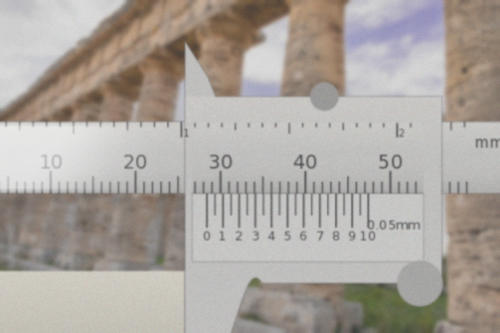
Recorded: 28.4,mm
